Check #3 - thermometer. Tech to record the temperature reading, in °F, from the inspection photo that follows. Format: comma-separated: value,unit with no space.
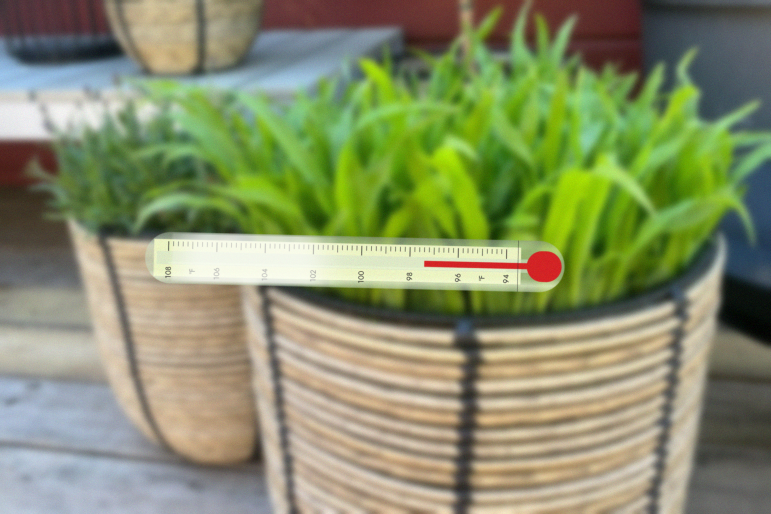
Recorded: 97.4,°F
